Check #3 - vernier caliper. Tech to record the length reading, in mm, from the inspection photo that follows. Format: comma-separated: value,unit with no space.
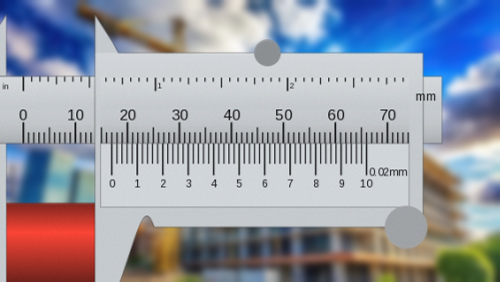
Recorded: 17.0,mm
